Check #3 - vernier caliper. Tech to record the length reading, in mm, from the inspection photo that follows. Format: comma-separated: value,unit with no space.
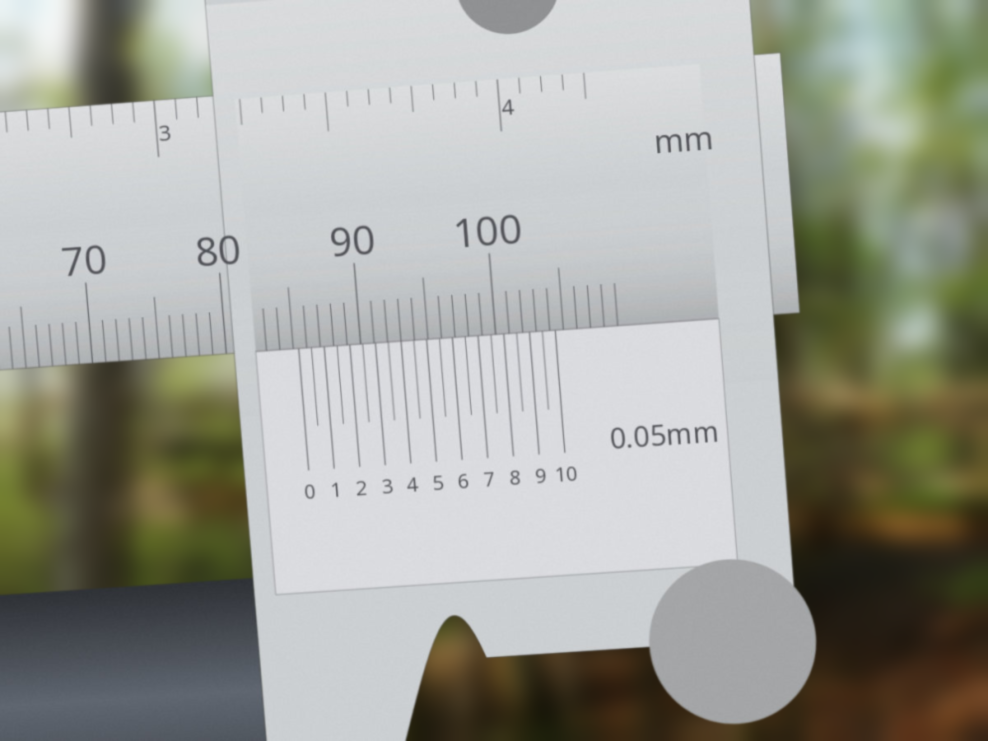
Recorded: 85.4,mm
